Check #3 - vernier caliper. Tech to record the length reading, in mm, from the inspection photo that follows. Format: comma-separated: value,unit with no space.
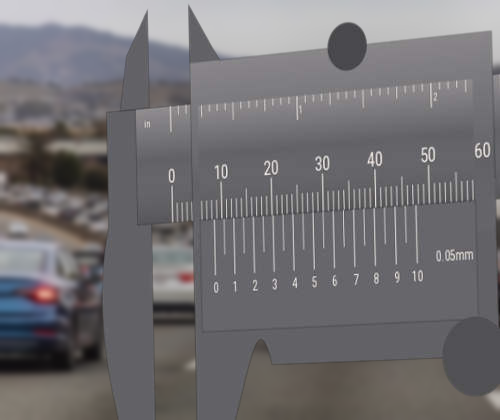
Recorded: 8.5,mm
